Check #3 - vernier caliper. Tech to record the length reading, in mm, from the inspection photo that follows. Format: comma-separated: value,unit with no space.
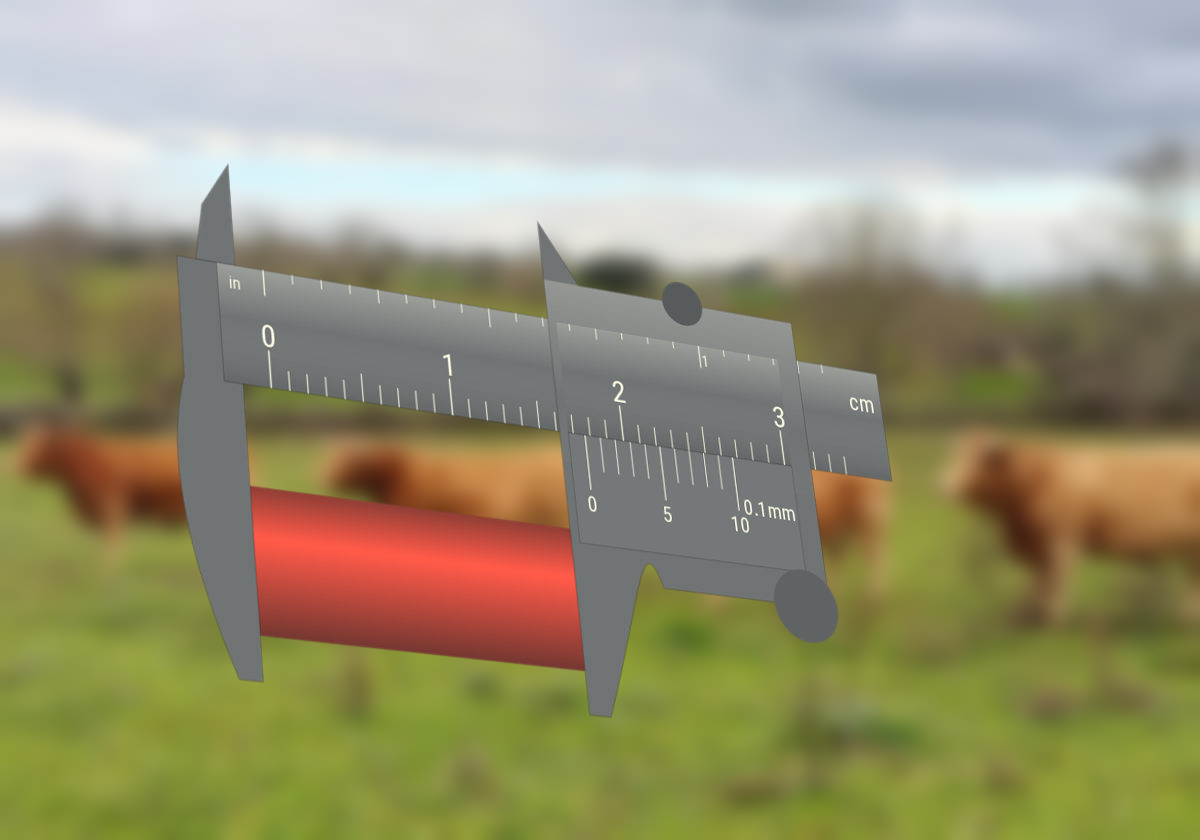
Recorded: 17.7,mm
